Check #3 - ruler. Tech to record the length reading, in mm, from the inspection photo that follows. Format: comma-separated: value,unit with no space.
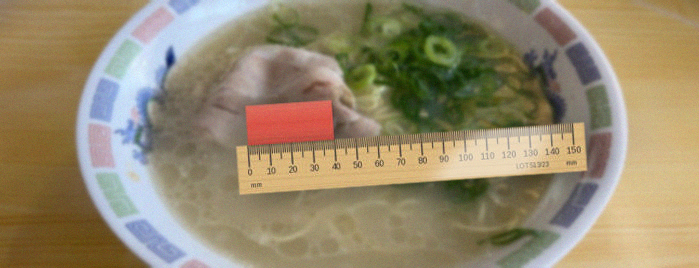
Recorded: 40,mm
